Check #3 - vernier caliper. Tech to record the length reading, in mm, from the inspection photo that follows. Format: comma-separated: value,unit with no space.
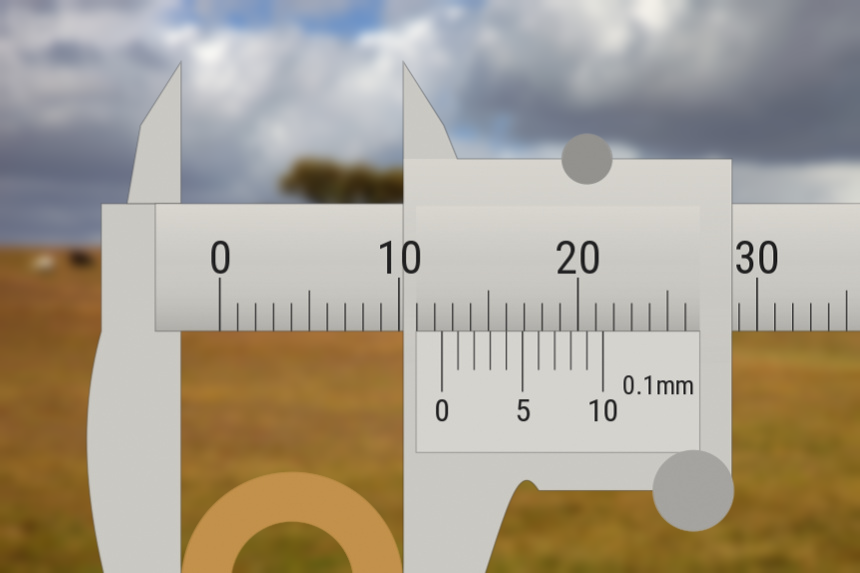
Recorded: 12.4,mm
